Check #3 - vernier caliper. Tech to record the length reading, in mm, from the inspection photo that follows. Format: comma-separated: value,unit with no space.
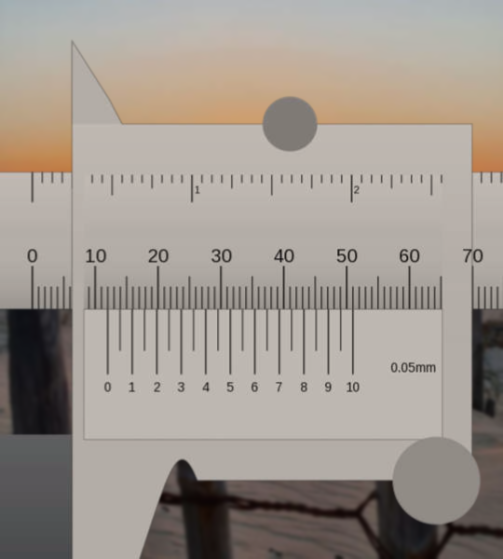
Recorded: 12.0,mm
